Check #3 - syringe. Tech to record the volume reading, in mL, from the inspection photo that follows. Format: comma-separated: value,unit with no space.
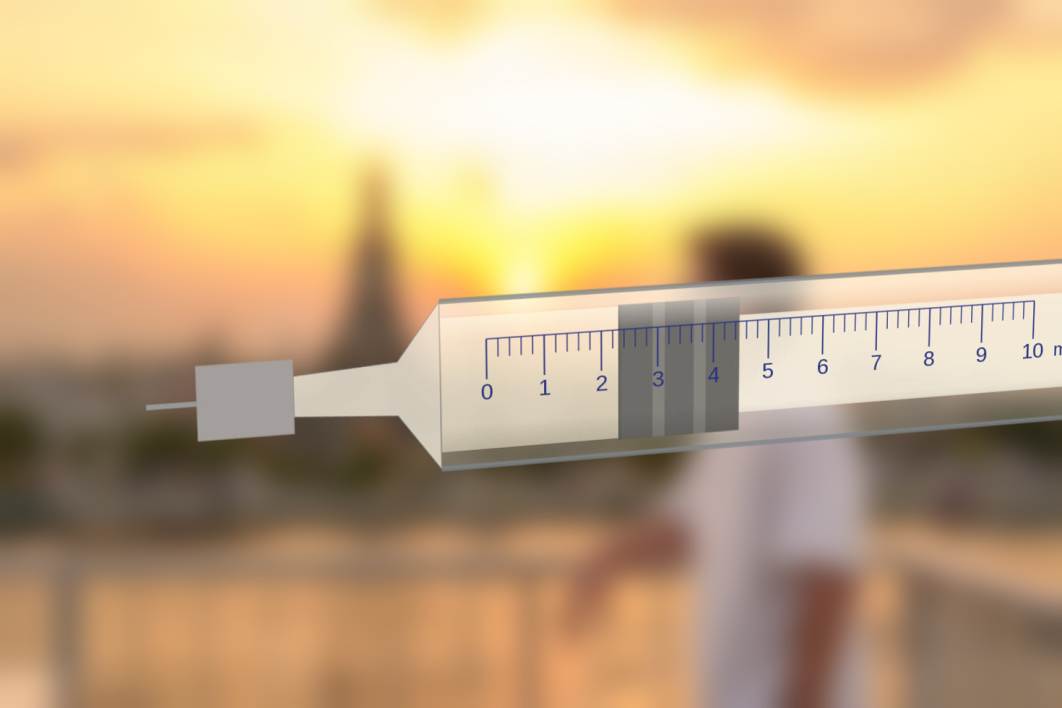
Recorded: 2.3,mL
